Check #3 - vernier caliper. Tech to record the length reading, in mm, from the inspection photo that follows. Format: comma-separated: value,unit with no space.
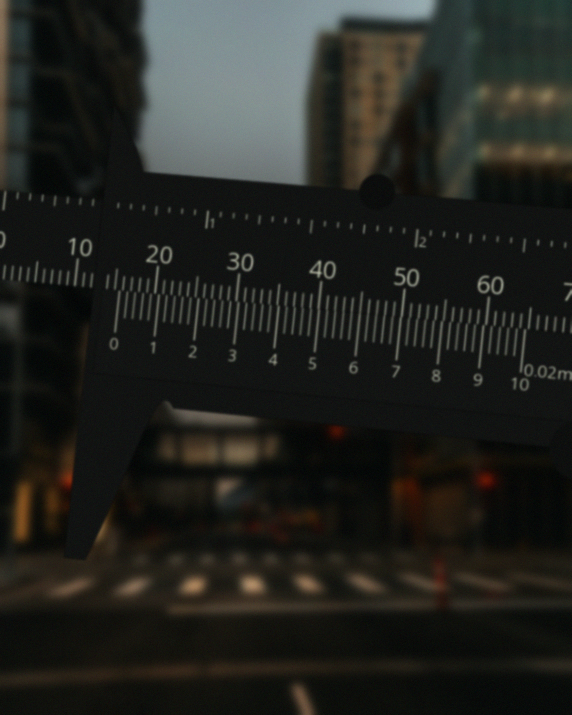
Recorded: 15.6,mm
